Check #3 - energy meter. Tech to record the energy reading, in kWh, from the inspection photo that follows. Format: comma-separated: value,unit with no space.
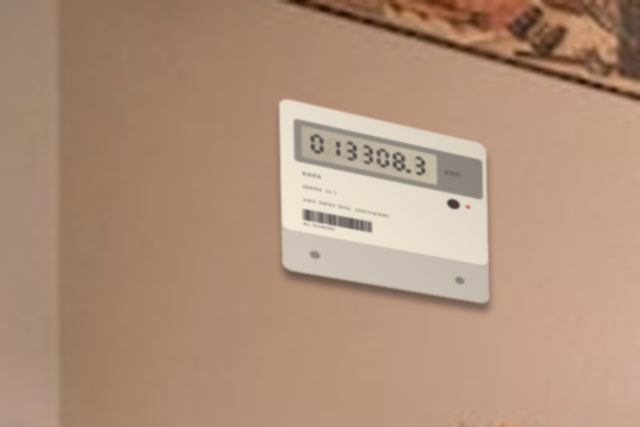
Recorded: 13308.3,kWh
